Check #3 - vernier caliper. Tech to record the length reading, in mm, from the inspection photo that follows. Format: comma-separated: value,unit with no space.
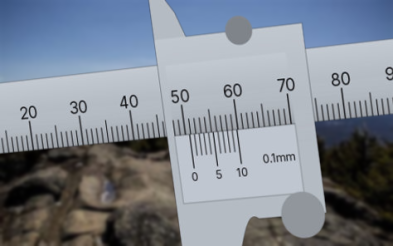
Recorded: 50.8,mm
